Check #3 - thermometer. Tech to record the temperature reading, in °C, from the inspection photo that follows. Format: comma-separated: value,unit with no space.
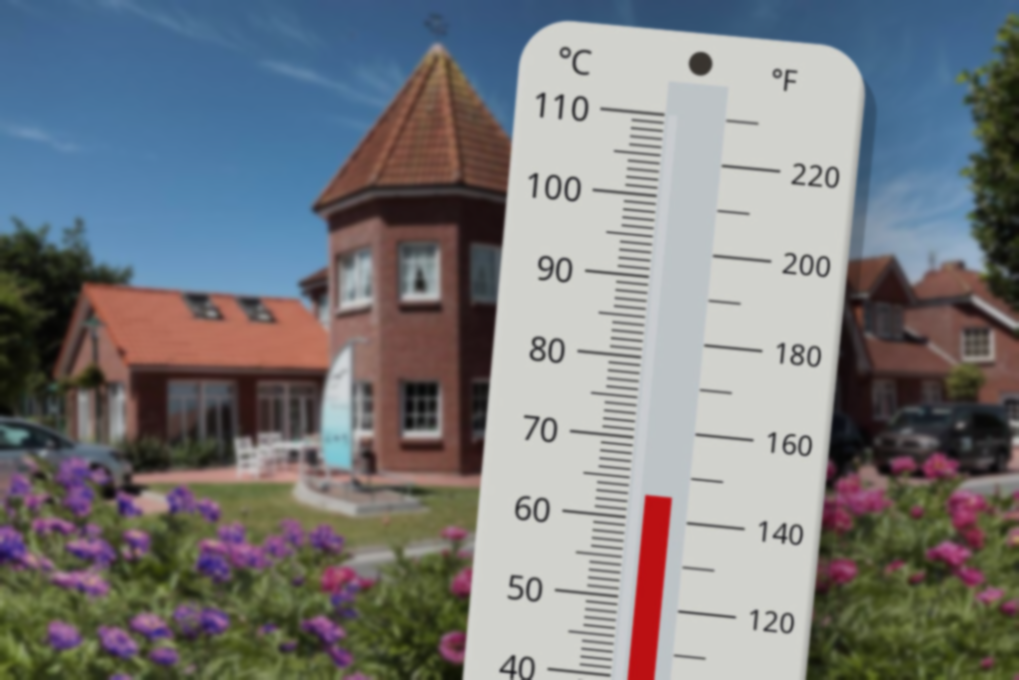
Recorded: 63,°C
